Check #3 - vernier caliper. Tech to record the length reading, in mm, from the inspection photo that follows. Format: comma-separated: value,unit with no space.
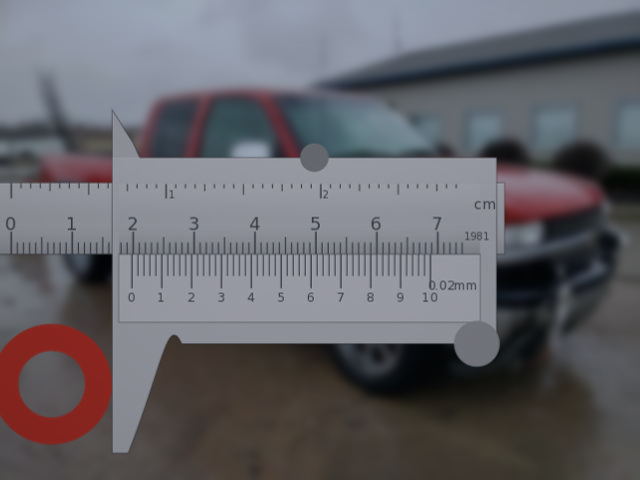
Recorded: 19.8,mm
